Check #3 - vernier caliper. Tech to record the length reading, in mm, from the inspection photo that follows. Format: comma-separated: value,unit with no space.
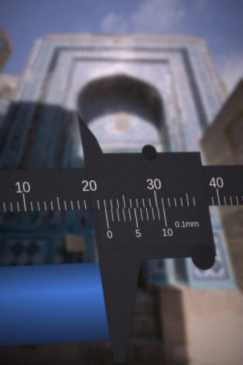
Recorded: 22.0,mm
